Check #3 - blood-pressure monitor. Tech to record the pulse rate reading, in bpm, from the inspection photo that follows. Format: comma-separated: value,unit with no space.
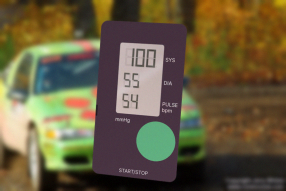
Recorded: 54,bpm
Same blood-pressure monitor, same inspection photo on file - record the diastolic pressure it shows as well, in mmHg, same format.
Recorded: 55,mmHg
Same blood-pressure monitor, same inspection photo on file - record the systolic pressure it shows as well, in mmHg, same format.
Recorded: 100,mmHg
